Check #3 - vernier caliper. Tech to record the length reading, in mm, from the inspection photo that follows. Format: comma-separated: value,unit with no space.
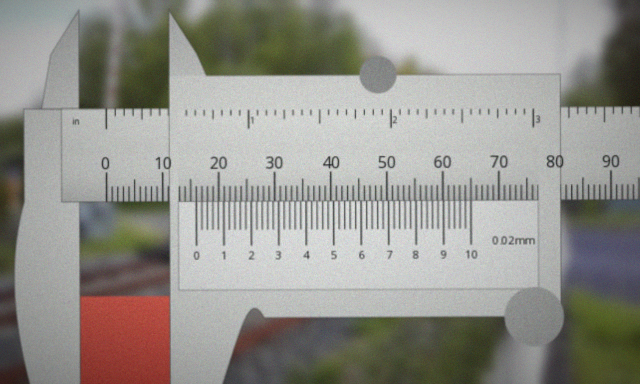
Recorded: 16.0,mm
